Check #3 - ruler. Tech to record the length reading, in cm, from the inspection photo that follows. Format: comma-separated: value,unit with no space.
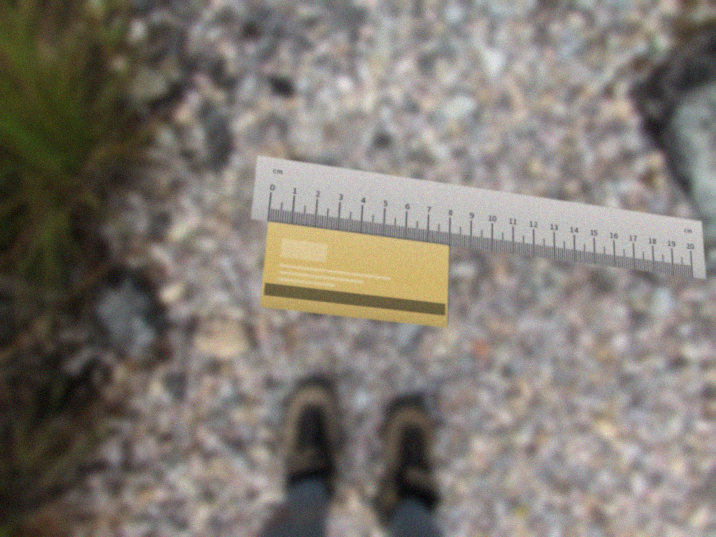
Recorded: 8,cm
